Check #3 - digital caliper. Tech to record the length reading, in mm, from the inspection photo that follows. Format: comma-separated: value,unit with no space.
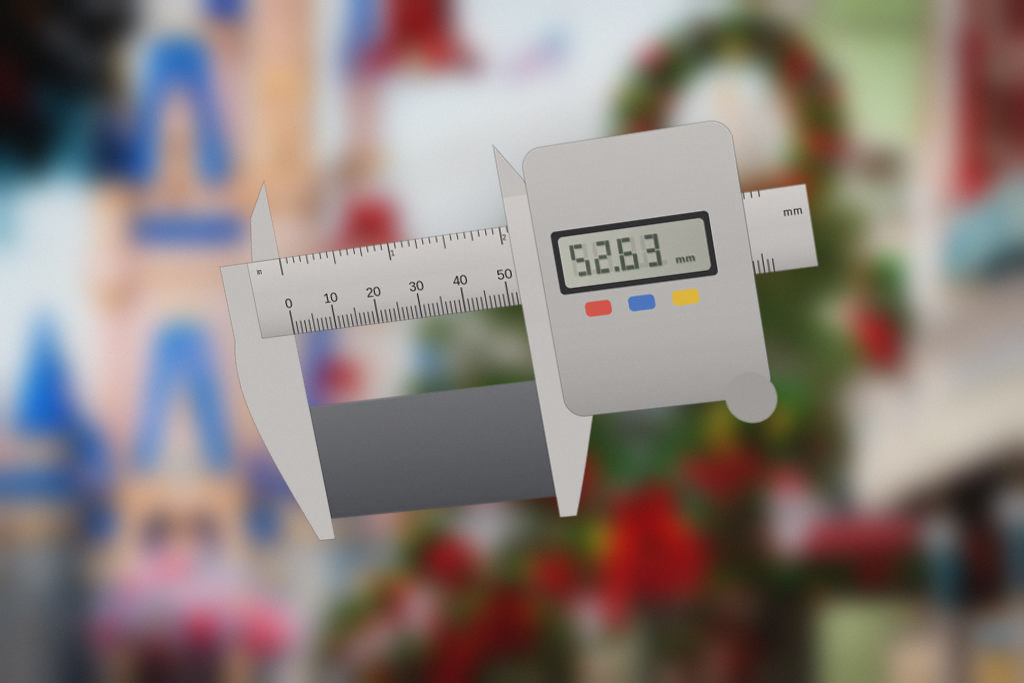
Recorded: 52.63,mm
